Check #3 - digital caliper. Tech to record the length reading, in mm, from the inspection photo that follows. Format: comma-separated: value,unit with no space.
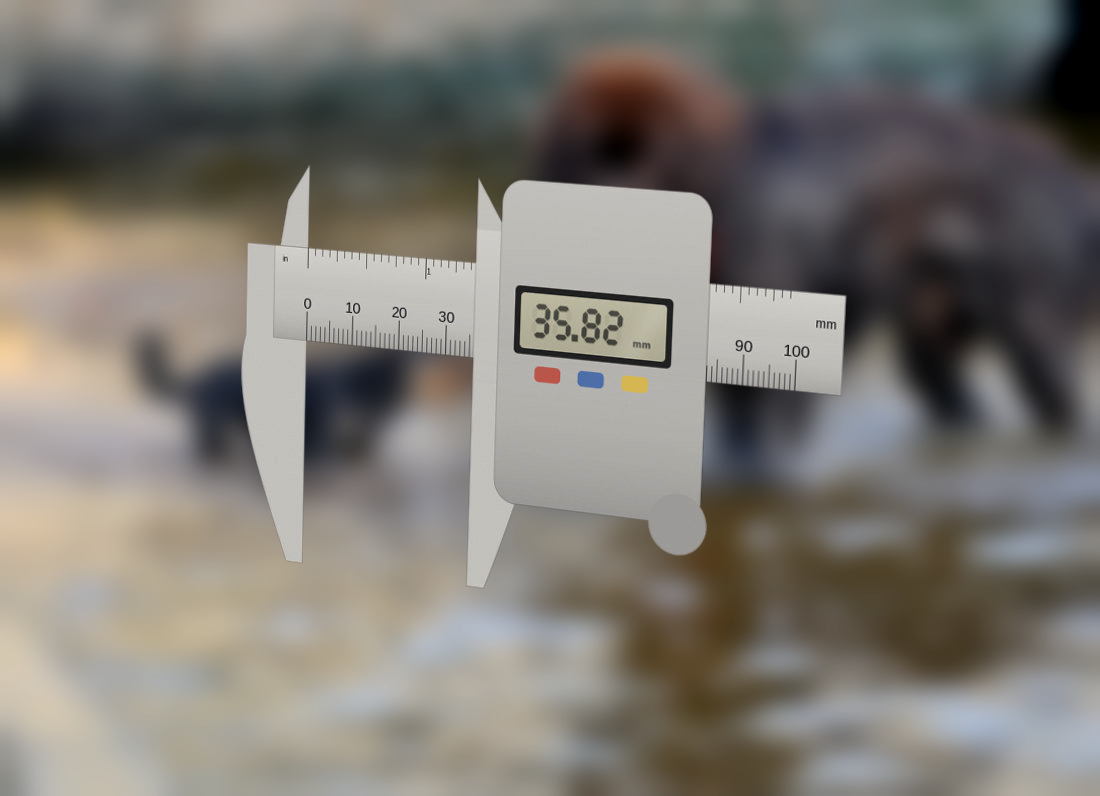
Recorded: 35.82,mm
